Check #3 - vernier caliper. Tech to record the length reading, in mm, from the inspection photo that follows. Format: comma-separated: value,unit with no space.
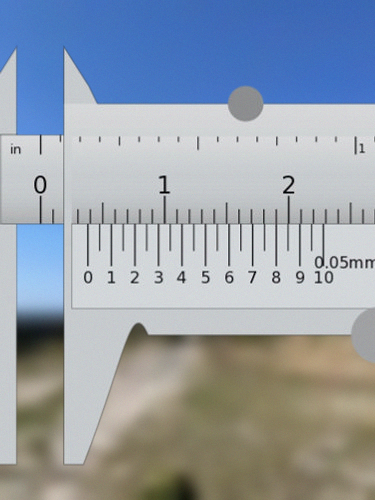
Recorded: 3.8,mm
